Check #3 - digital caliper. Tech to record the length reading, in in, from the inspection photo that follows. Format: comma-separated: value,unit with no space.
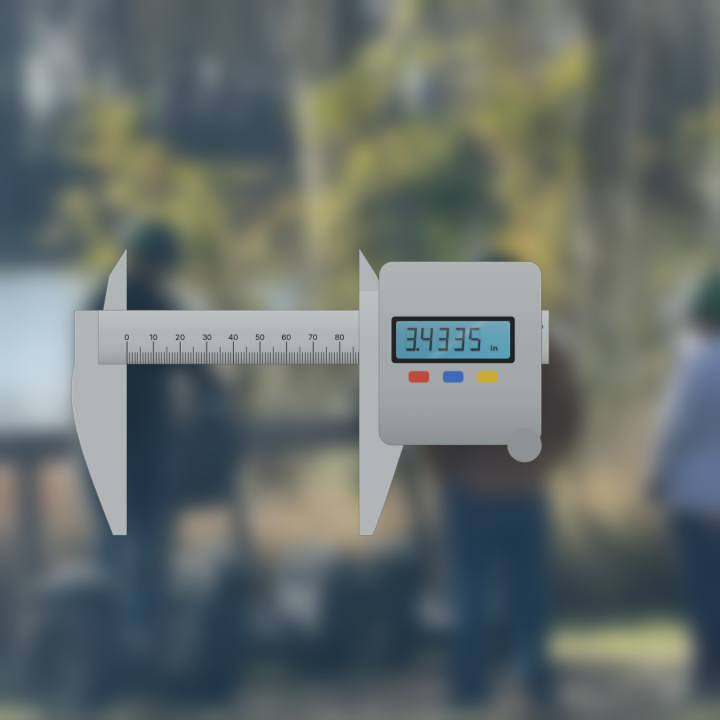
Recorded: 3.4335,in
